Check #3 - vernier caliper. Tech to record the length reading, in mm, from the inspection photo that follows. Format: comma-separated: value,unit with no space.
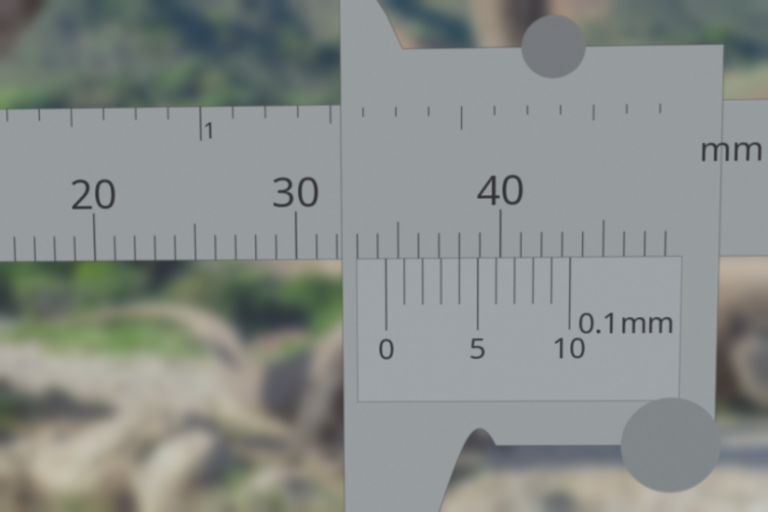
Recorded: 34.4,mm
